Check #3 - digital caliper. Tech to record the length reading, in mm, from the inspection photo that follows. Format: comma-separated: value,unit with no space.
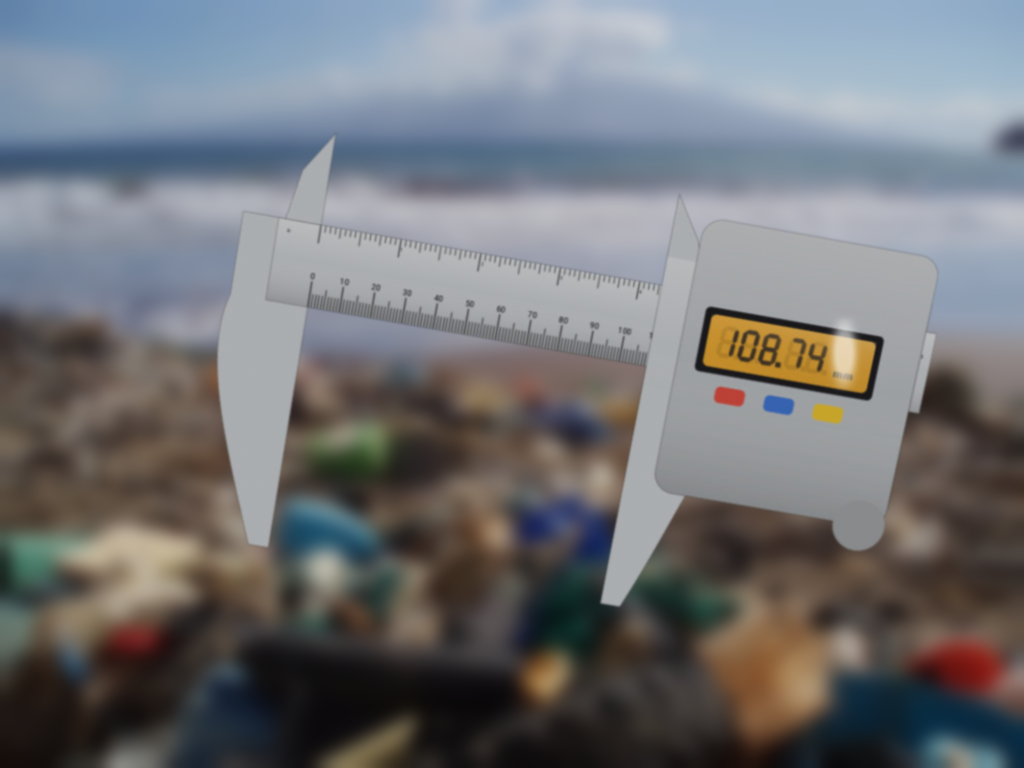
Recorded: 108.74,mm
